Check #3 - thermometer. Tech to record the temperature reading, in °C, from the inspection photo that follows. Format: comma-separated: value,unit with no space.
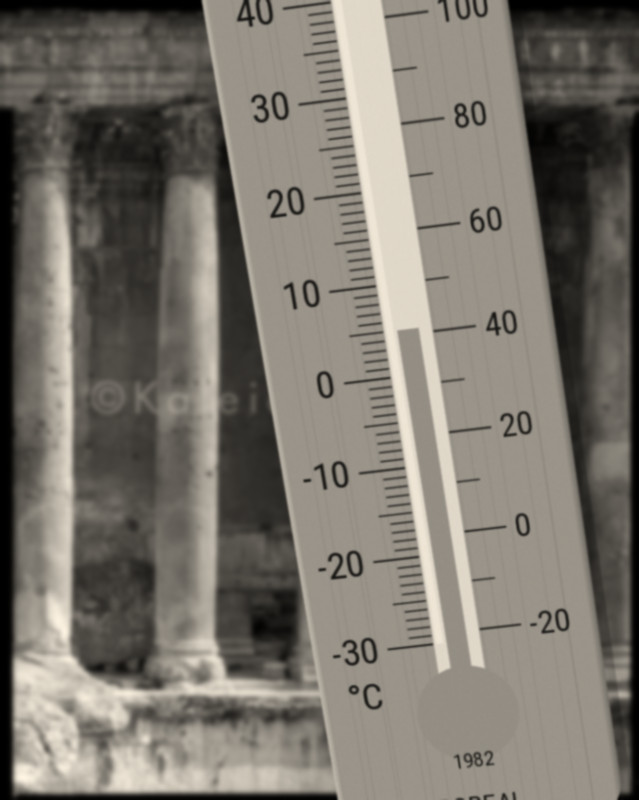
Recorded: 5,°C
